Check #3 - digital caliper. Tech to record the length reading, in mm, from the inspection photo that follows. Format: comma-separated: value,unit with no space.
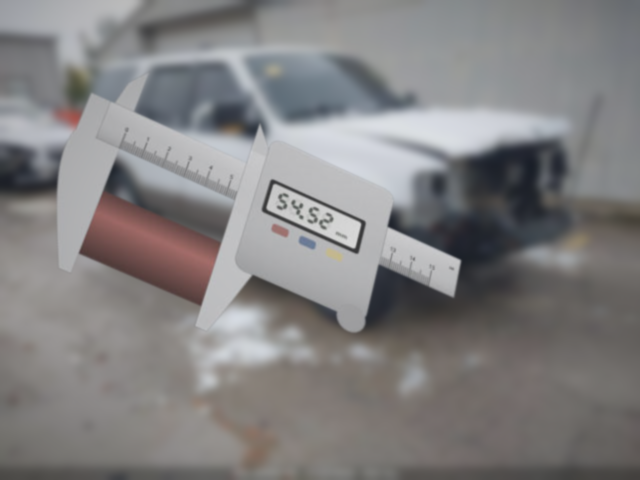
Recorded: 54.52,mm
